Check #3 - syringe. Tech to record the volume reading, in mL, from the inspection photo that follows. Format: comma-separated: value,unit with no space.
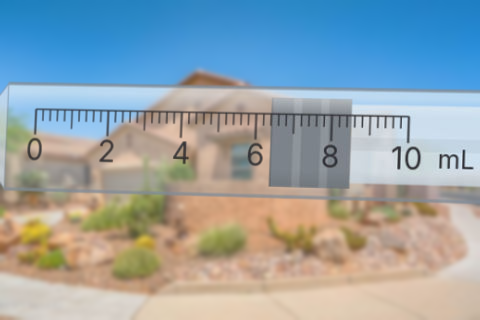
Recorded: 6.4,mL
